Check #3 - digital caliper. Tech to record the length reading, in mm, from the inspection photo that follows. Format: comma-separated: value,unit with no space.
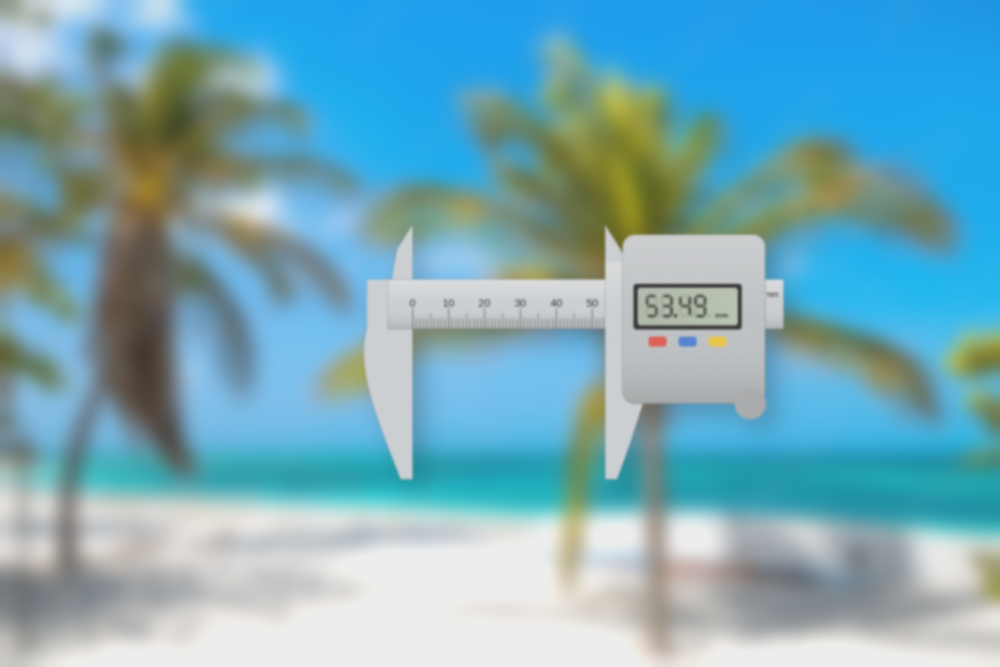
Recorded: 53.49,mm
